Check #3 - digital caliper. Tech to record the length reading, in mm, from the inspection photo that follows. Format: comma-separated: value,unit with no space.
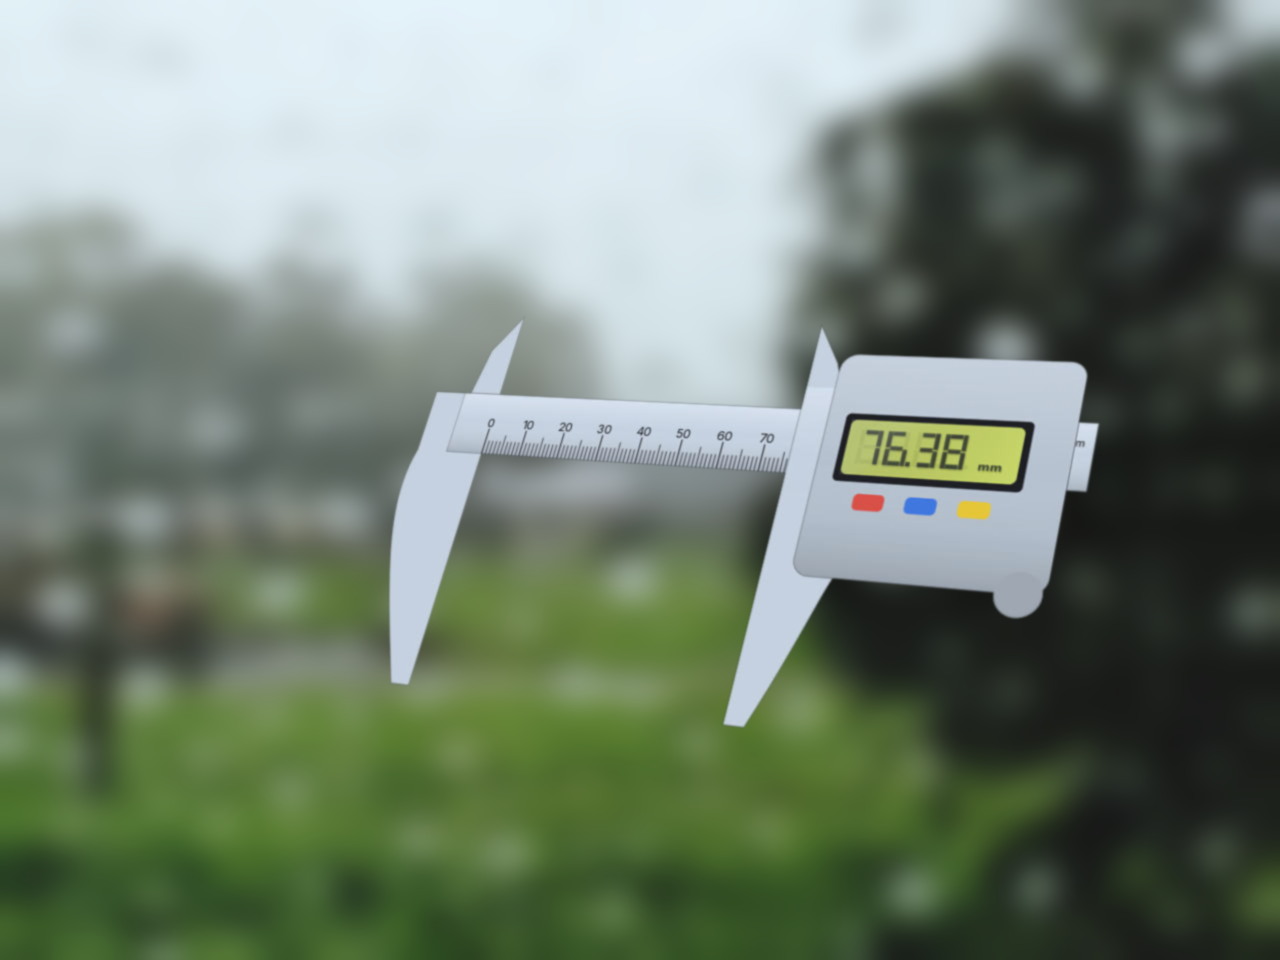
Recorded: 76.38,mm
